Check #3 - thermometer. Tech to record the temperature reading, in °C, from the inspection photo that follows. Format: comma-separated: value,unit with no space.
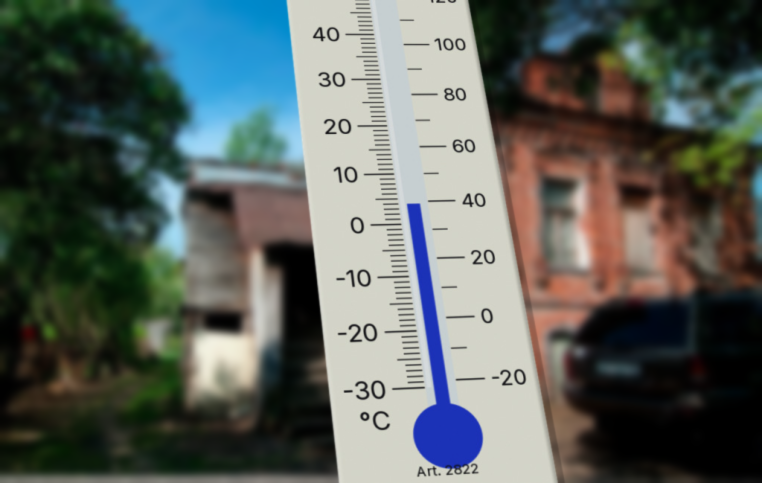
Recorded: 4,°C
